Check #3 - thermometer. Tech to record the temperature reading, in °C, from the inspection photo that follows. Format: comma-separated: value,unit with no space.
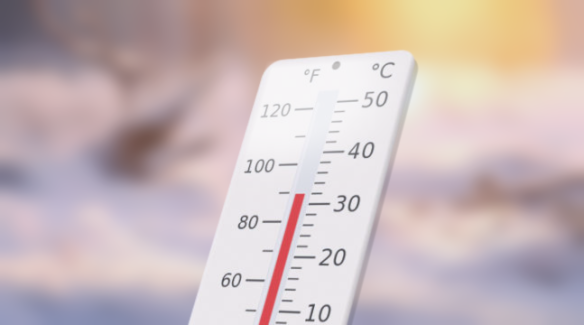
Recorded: 32,°C
